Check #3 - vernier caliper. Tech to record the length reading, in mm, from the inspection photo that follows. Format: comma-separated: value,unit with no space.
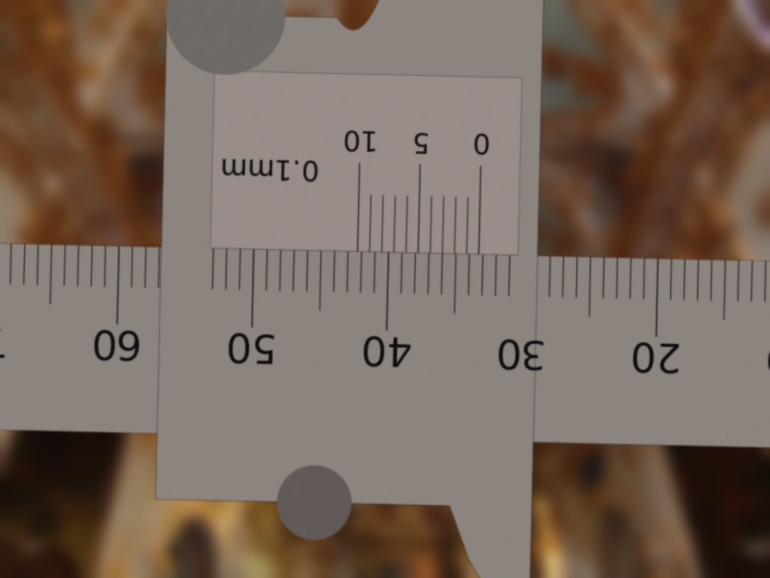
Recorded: 33.3,mm
